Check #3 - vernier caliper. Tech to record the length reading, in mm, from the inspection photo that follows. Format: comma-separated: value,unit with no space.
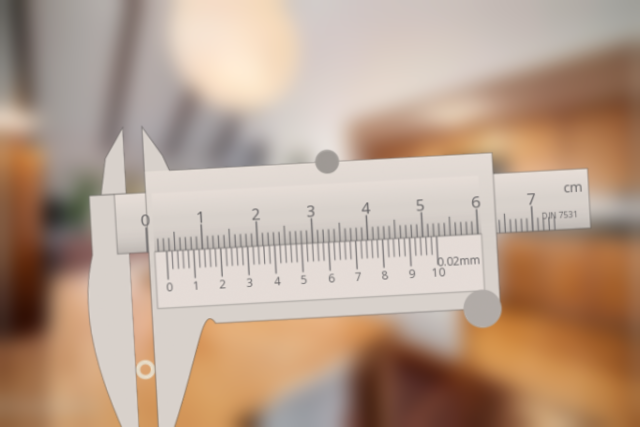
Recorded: 3.5,mm
